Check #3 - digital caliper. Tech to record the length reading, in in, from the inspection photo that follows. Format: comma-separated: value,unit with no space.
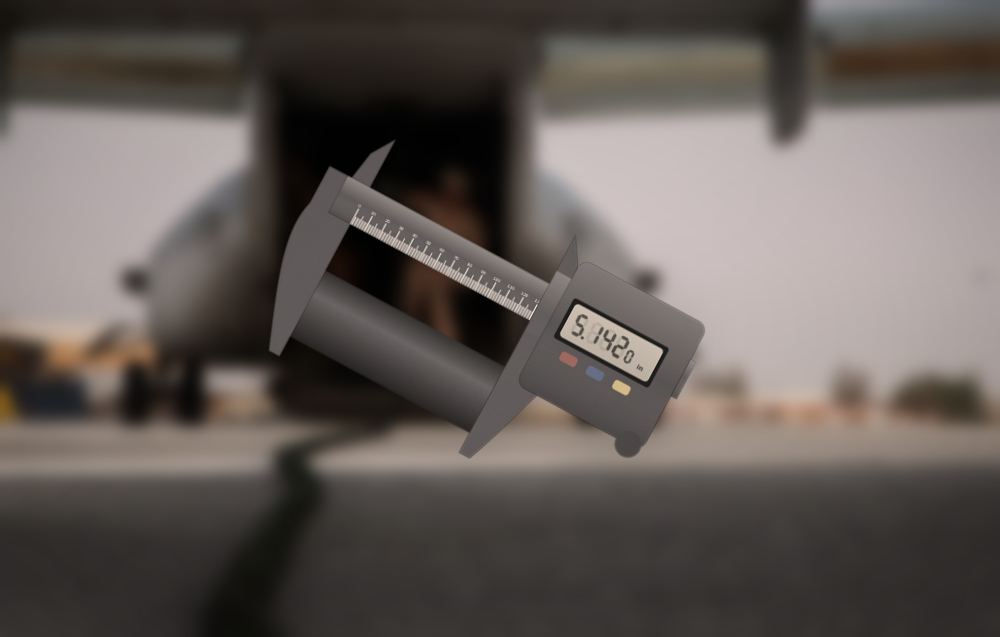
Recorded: 5.1420,in
